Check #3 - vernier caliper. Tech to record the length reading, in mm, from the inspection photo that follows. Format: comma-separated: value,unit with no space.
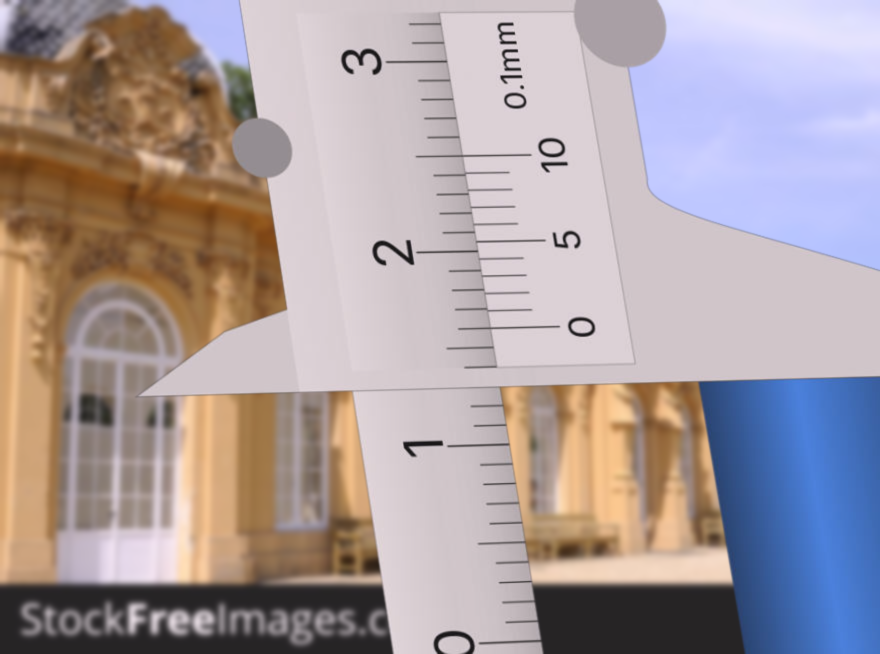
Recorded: 16.0,mm
